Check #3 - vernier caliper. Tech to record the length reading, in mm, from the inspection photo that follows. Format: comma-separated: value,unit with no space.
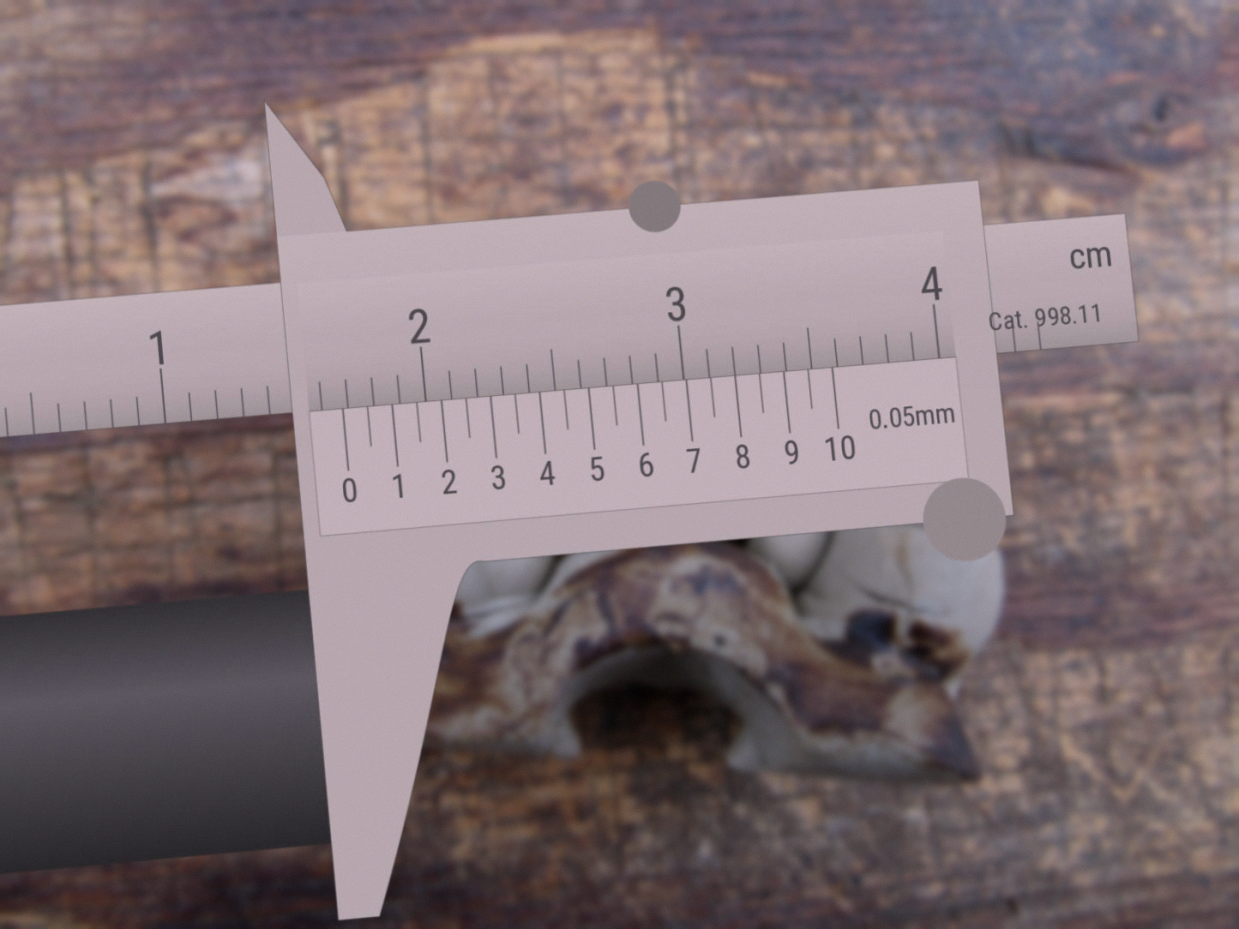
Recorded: 16.80,mm
